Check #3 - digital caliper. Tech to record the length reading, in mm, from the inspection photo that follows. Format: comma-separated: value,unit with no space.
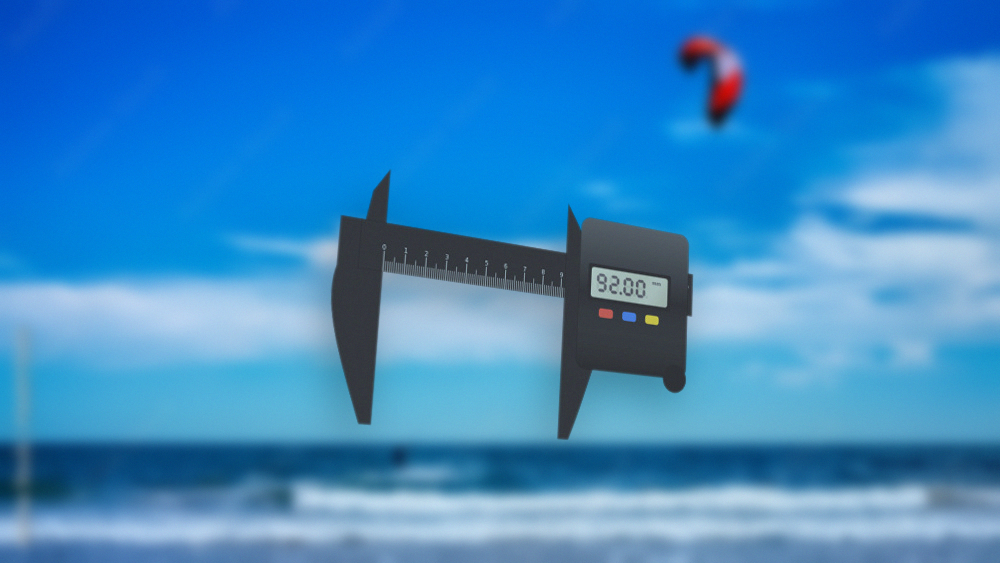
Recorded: 92.00,mm
